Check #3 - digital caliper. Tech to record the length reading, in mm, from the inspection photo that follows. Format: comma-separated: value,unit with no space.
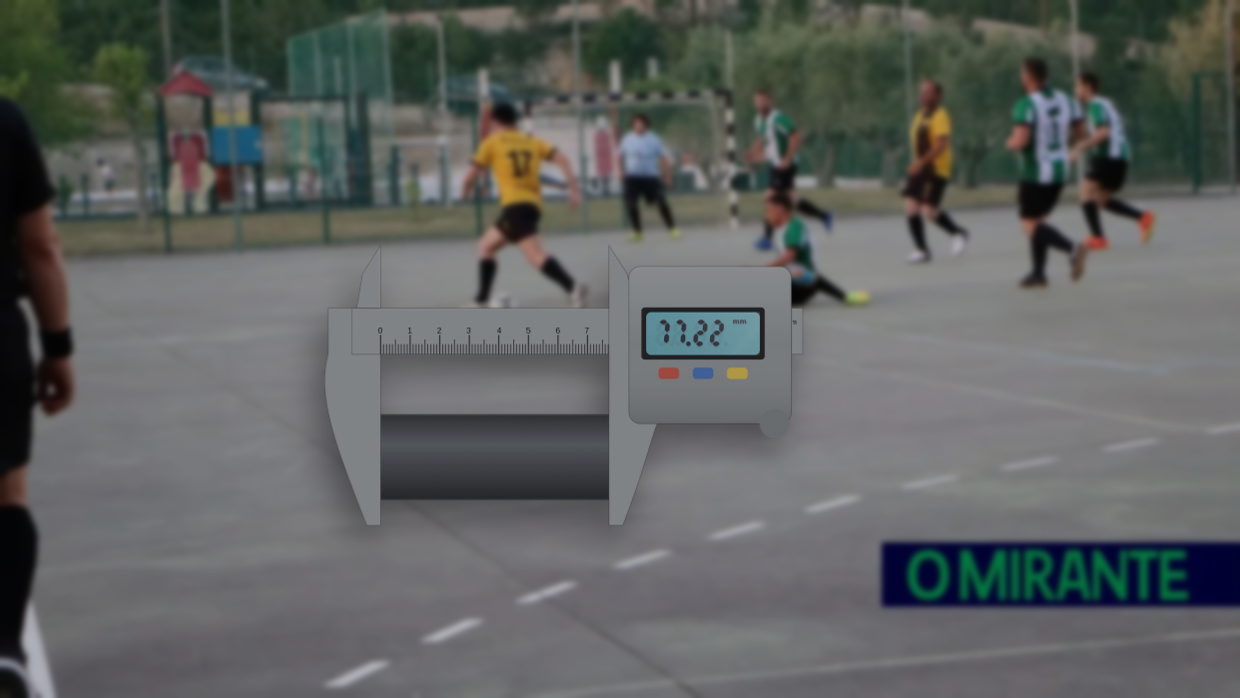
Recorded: 77.22,mm
